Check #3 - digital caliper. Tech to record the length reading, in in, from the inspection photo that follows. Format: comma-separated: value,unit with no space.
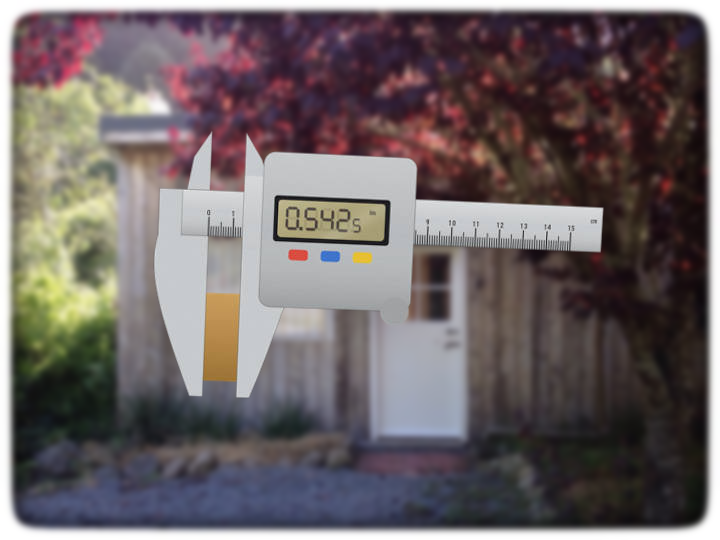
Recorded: 0.5425,in
